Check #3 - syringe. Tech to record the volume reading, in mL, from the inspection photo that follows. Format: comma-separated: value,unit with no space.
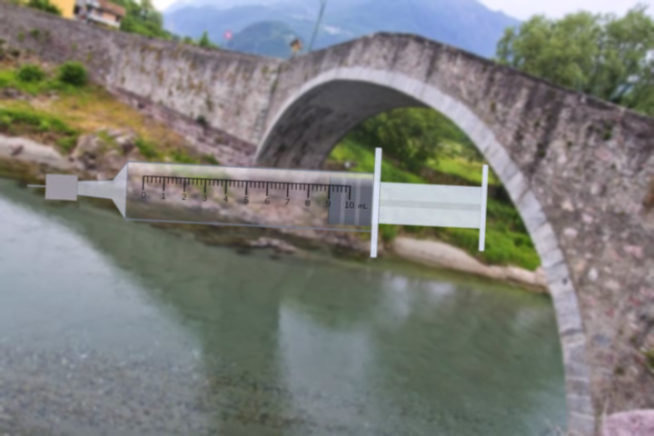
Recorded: 9,mL
